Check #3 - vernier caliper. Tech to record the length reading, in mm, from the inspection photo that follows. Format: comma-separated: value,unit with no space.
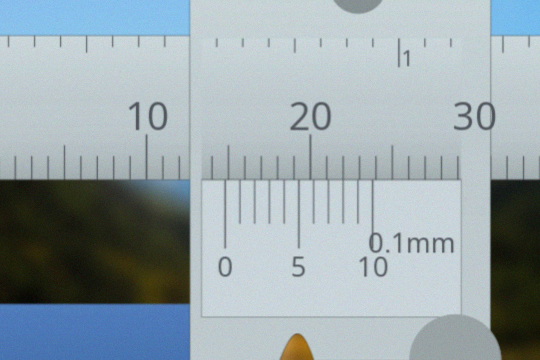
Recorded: 14.8,mm
